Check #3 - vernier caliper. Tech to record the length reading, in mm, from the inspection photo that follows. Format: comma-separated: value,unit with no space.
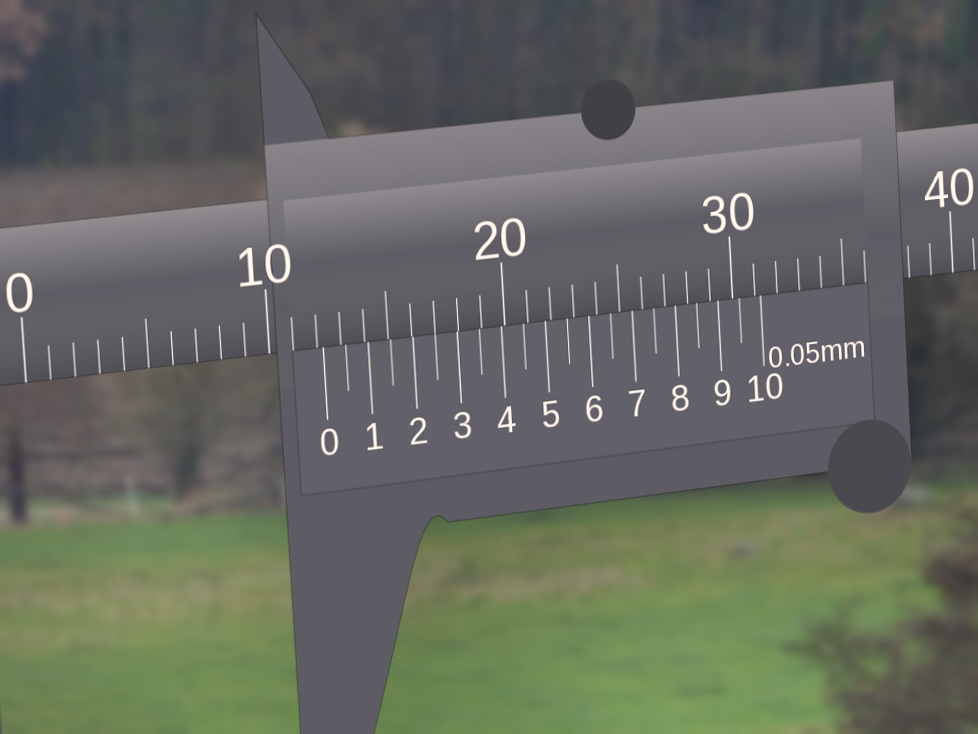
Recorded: 12.25,mm
